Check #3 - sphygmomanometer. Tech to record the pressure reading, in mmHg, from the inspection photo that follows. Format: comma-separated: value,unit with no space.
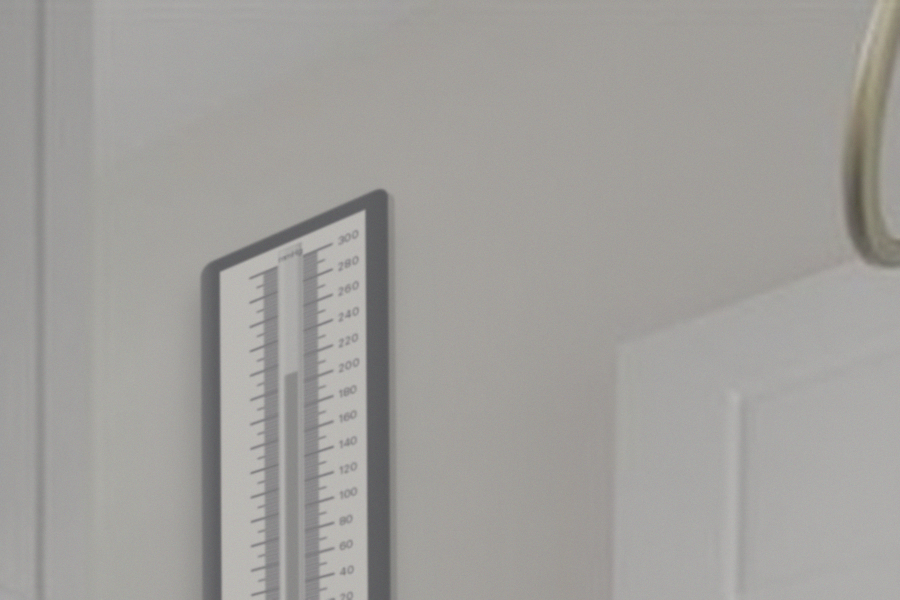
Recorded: 210,mmHg
